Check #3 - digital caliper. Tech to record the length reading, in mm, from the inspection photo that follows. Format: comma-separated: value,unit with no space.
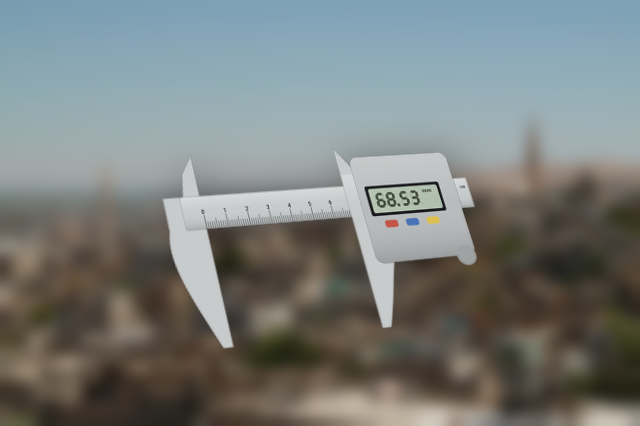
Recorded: 68.53,mm
